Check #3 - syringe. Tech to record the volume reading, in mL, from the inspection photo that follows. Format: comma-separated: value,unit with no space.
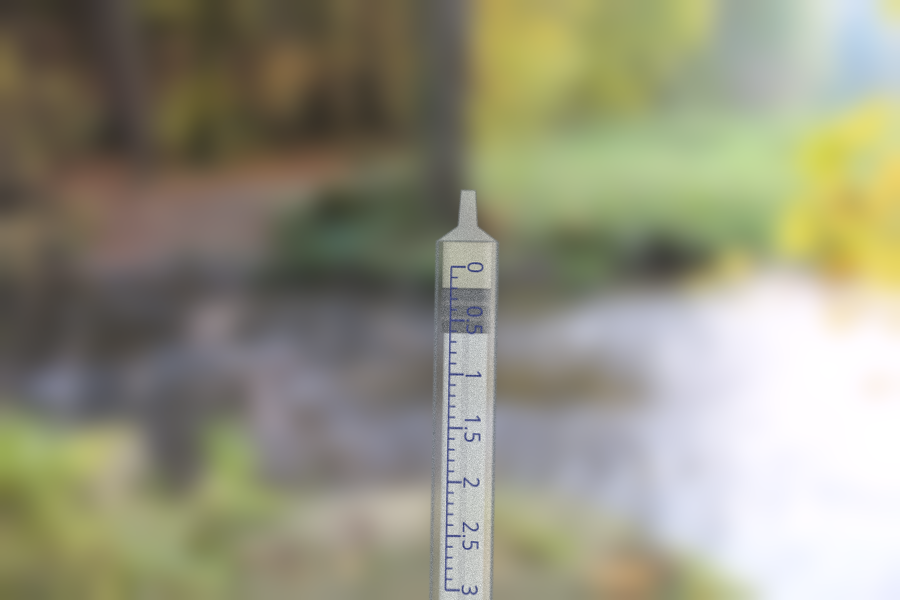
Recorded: 0.2,mL
